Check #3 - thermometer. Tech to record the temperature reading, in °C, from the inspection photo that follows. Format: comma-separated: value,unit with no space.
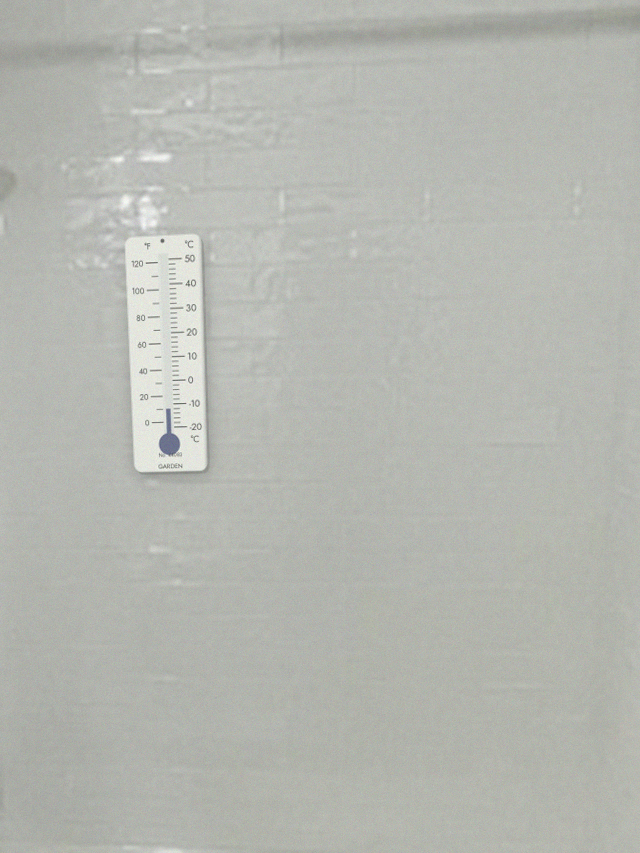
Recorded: -12,°C
